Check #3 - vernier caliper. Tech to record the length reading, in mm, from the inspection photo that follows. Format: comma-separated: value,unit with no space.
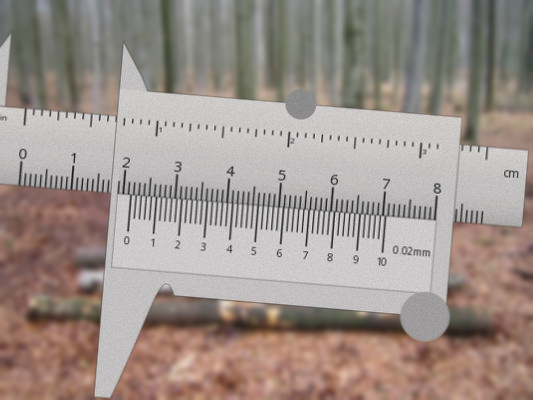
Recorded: 21.5,mm
